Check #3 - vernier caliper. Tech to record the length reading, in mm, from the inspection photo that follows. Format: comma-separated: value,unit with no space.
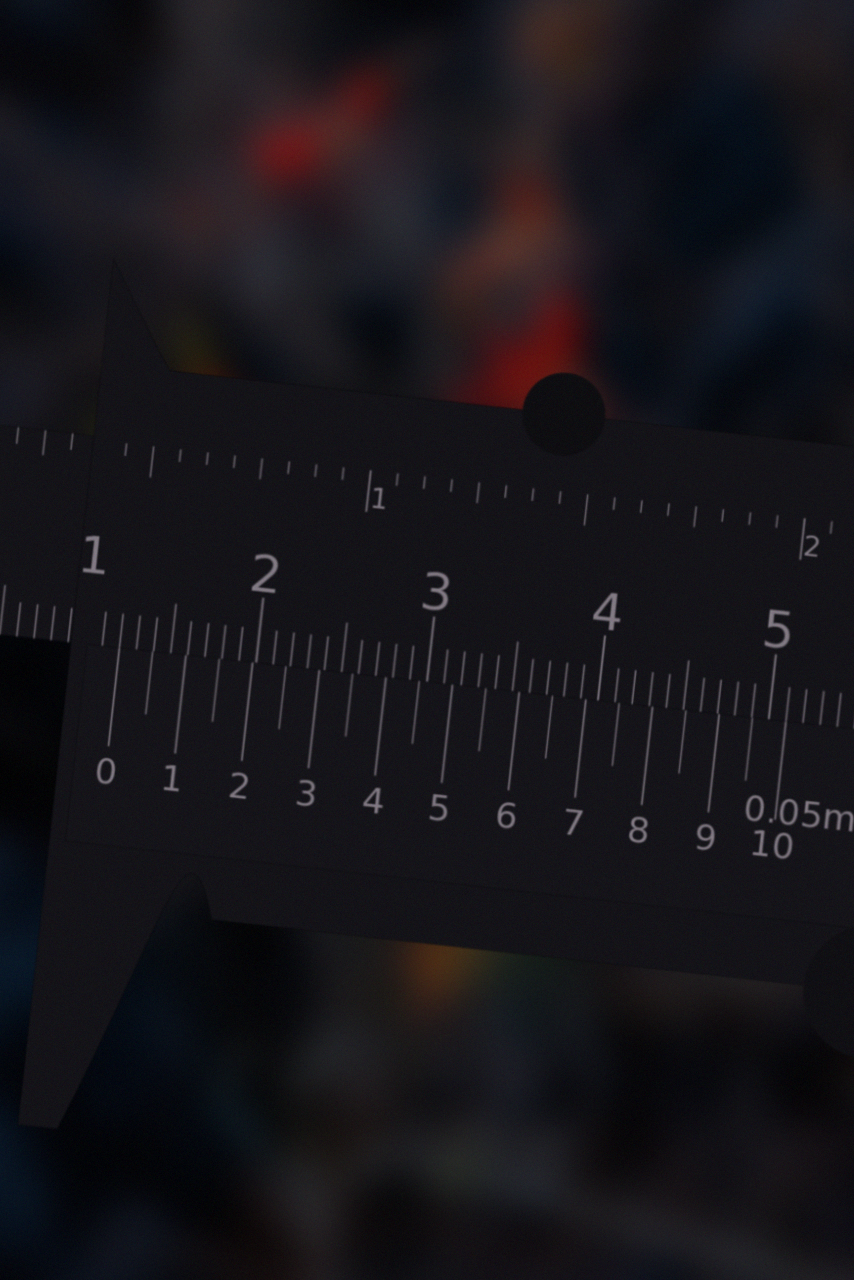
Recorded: 12.0,mm
